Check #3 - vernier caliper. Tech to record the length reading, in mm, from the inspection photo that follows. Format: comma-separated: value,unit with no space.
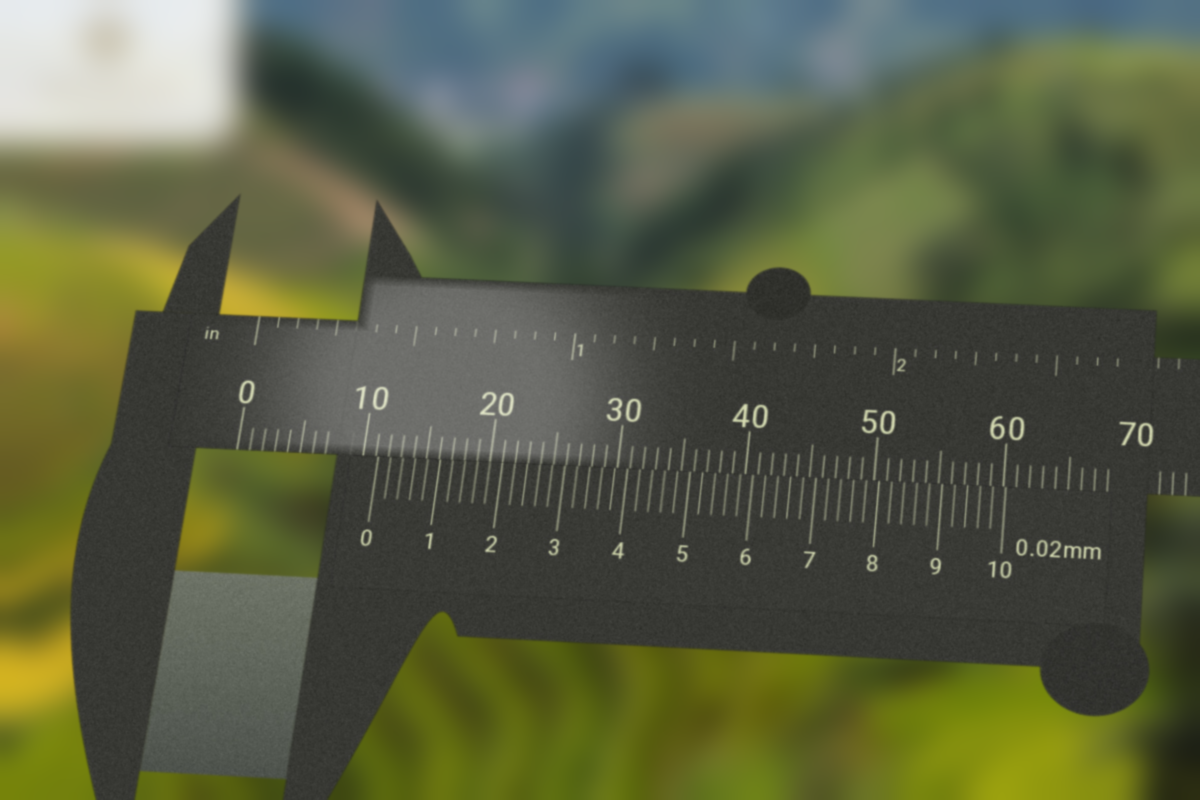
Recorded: 11.2,mm
